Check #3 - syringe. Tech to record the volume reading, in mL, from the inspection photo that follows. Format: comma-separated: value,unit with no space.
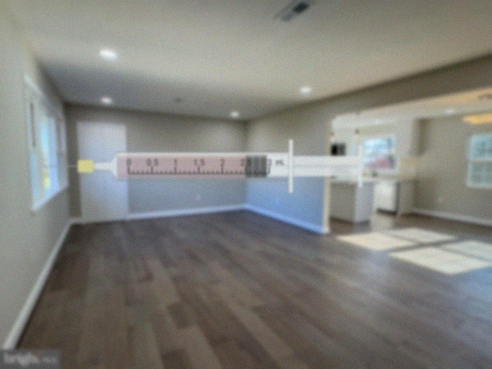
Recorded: 2.5,mL
